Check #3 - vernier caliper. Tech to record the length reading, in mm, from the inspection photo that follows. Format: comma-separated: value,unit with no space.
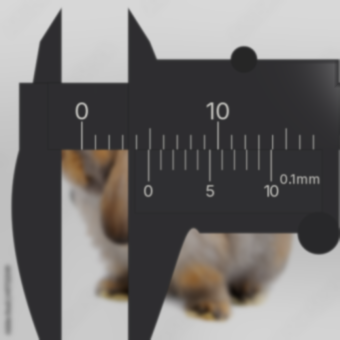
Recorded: 4.9,mm
